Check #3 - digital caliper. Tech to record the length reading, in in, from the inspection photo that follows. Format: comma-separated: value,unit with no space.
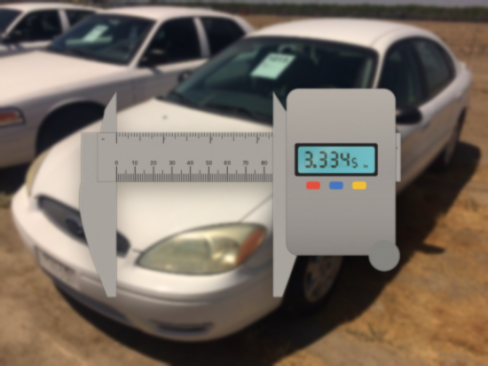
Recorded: 3.3345,in
